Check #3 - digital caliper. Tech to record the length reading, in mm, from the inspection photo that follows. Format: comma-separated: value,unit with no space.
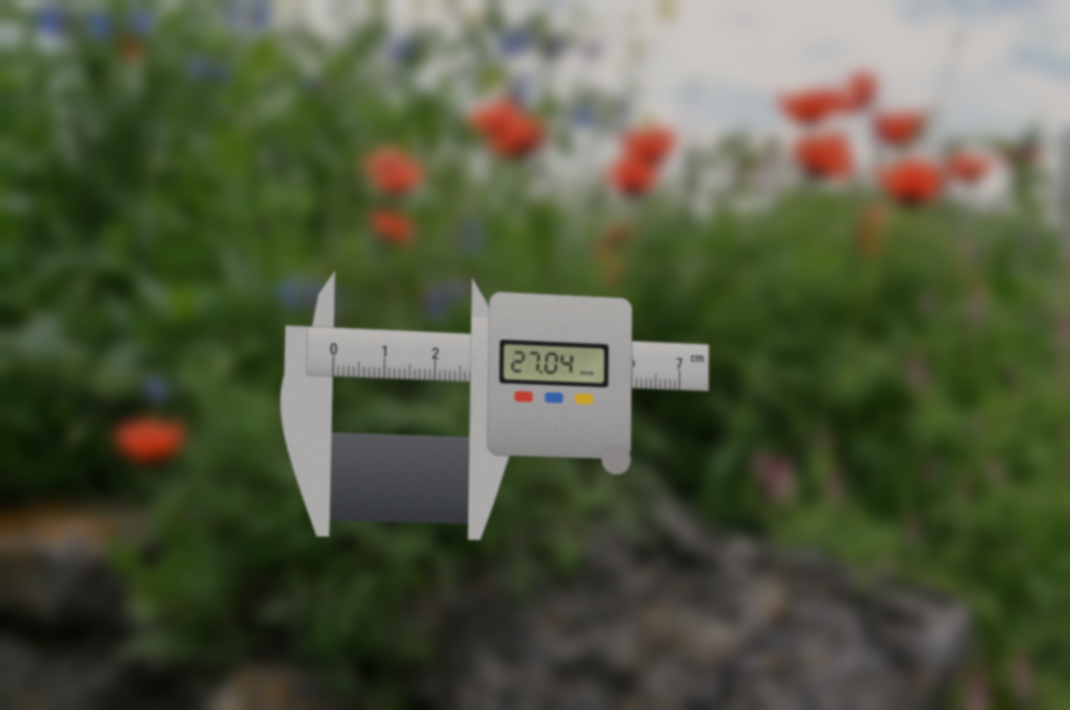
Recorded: 27.04,mm
